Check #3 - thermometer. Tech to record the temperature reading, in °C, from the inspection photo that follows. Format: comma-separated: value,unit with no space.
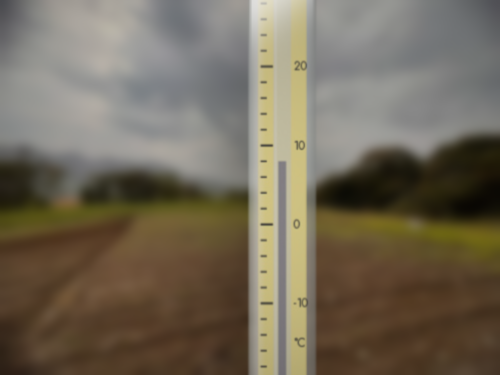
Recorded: 8,°C
